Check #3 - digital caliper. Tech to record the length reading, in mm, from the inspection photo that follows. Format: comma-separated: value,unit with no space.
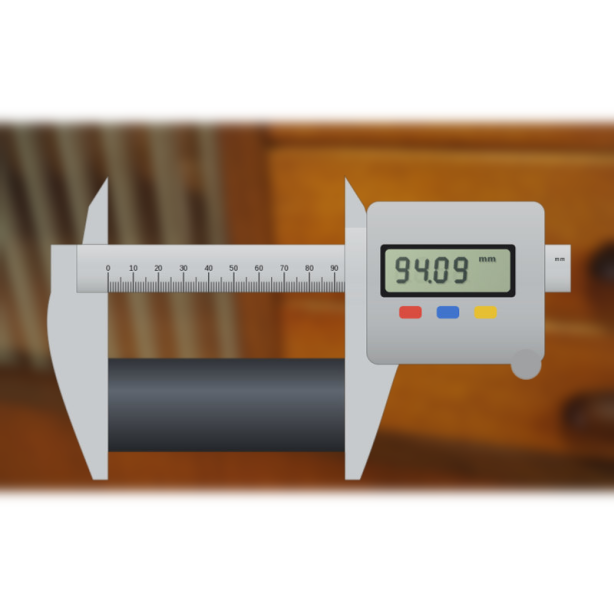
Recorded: 94.09,mm
